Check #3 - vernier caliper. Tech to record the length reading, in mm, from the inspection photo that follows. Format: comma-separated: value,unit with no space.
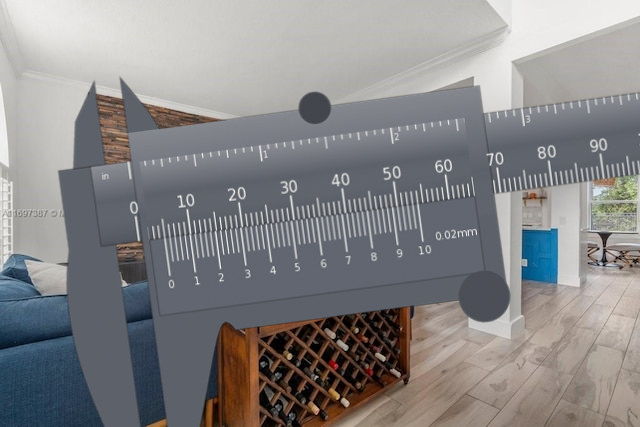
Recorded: 5.0,mm
